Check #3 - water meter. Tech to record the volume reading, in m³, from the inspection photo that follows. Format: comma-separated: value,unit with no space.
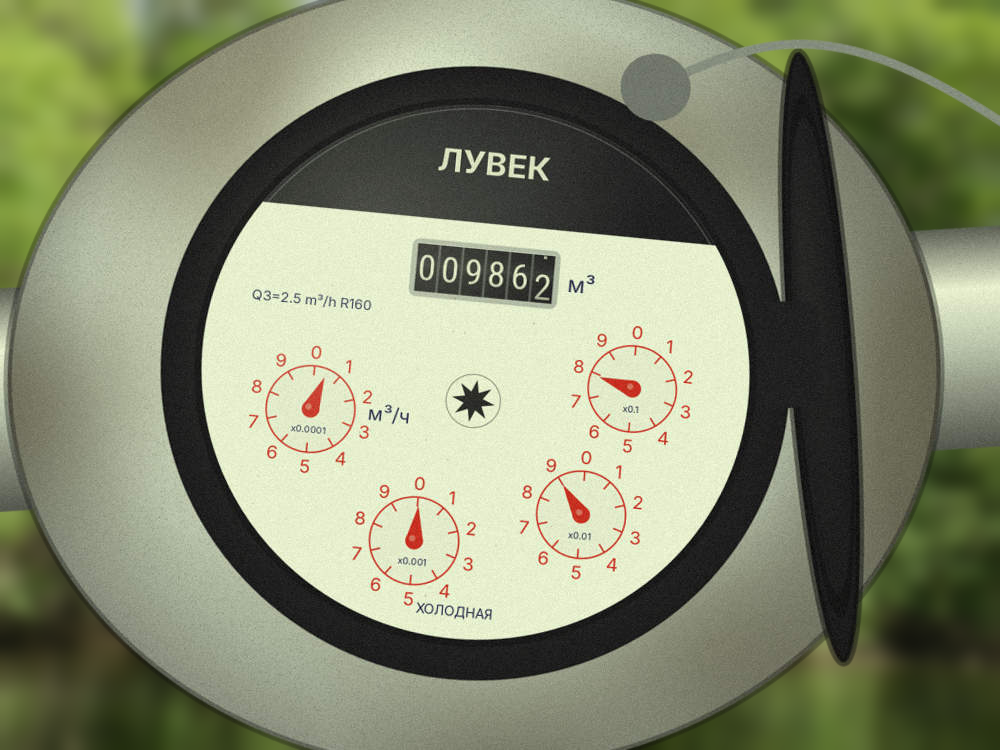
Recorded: 9861.7900,m³
